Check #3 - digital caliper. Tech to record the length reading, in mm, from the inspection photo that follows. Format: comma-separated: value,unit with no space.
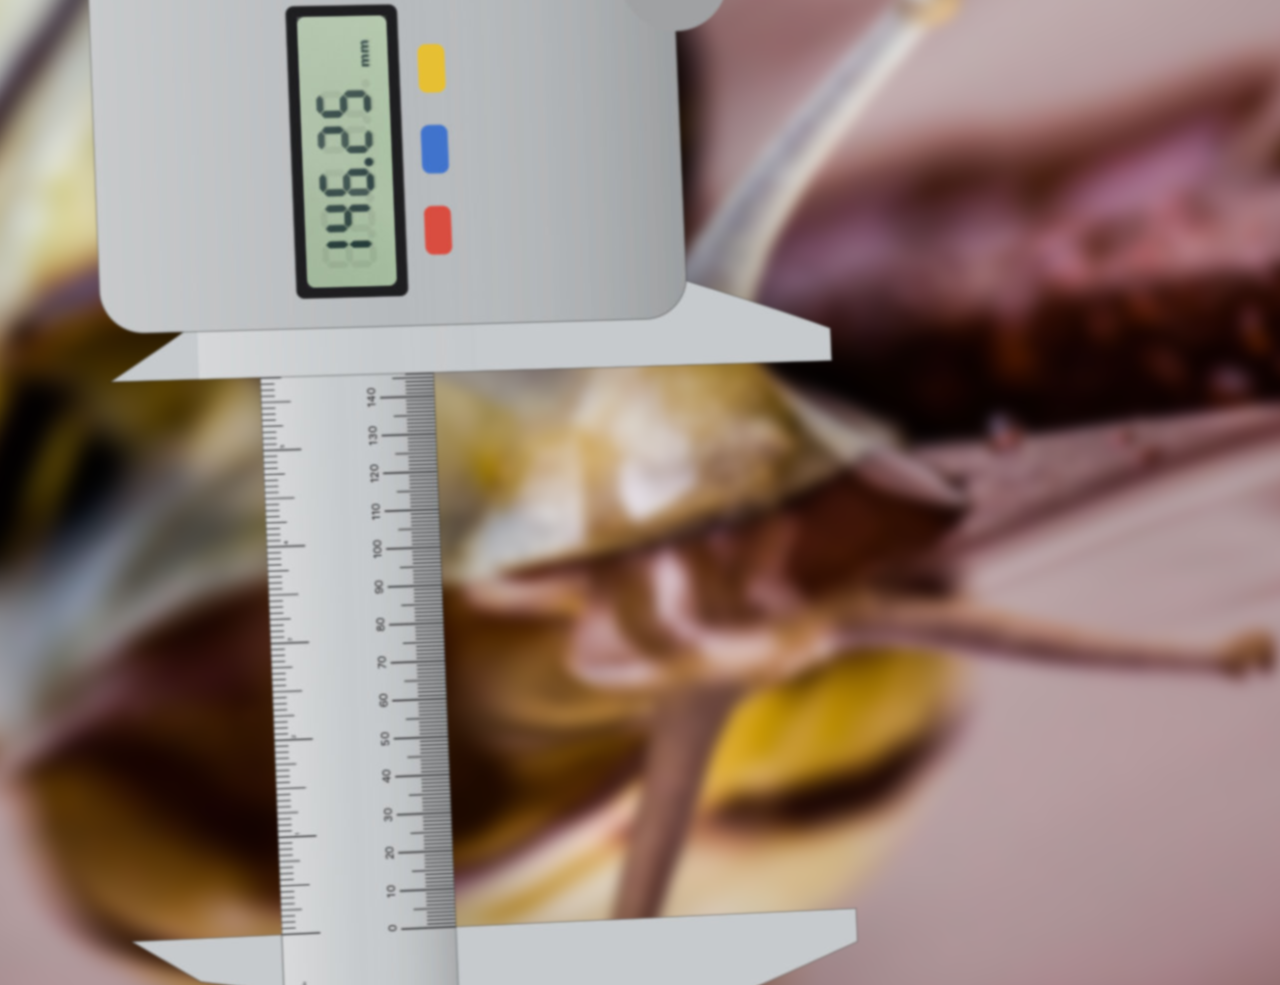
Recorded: 146.25,mm
